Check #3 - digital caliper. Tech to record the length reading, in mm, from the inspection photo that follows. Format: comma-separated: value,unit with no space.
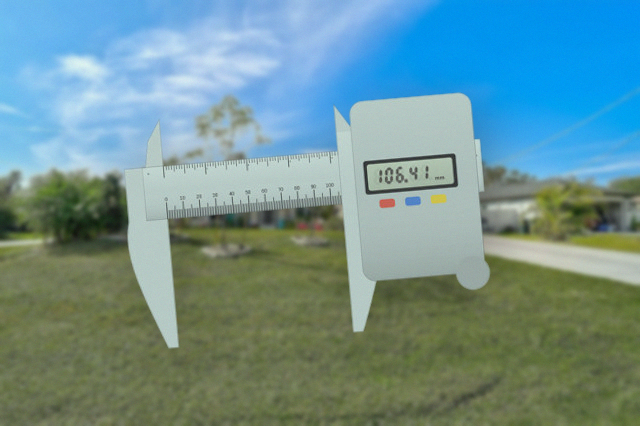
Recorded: 106.41,mm
